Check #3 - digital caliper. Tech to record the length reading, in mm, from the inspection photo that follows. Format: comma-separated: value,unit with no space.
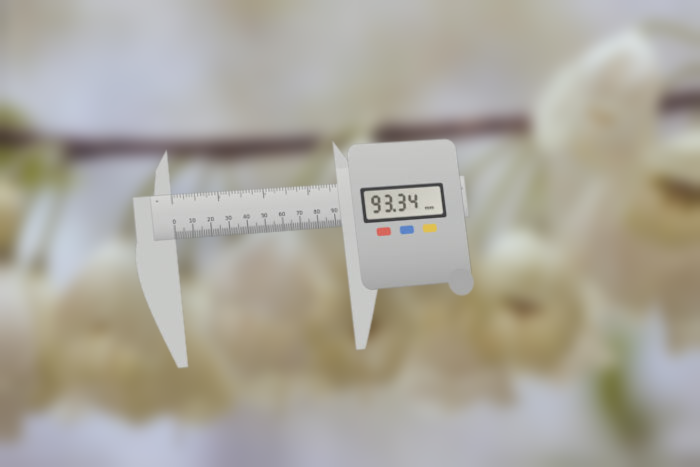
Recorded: 93.34,mm
